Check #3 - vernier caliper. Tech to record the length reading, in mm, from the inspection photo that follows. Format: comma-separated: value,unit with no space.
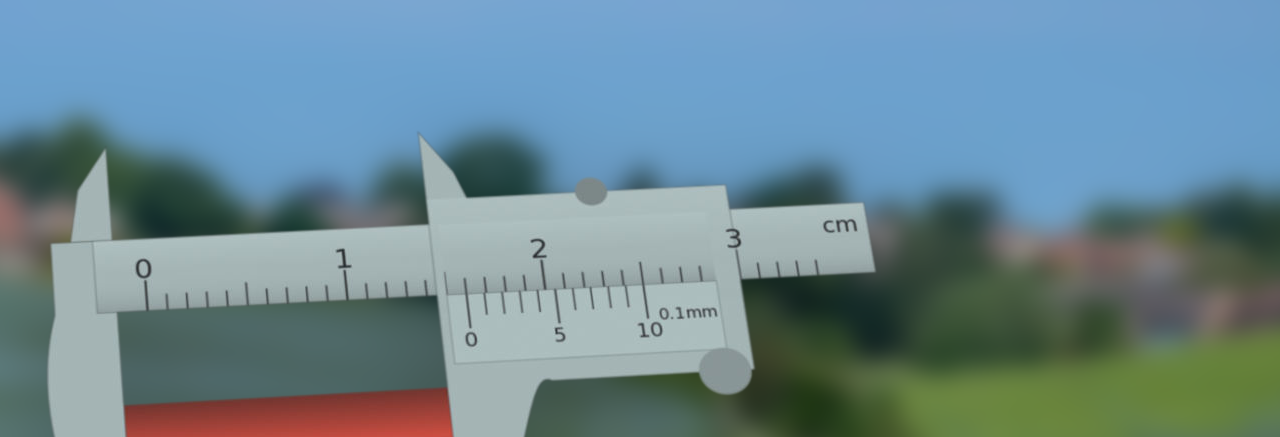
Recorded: 16.0,mm
